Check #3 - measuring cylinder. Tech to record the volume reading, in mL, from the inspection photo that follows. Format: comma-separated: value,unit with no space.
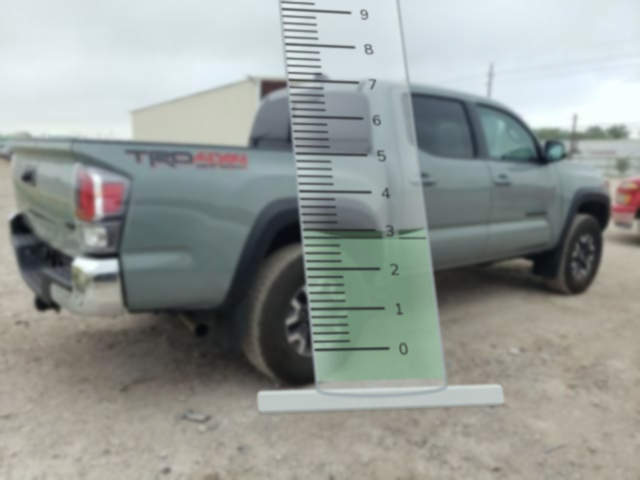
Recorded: 2.8,mL
